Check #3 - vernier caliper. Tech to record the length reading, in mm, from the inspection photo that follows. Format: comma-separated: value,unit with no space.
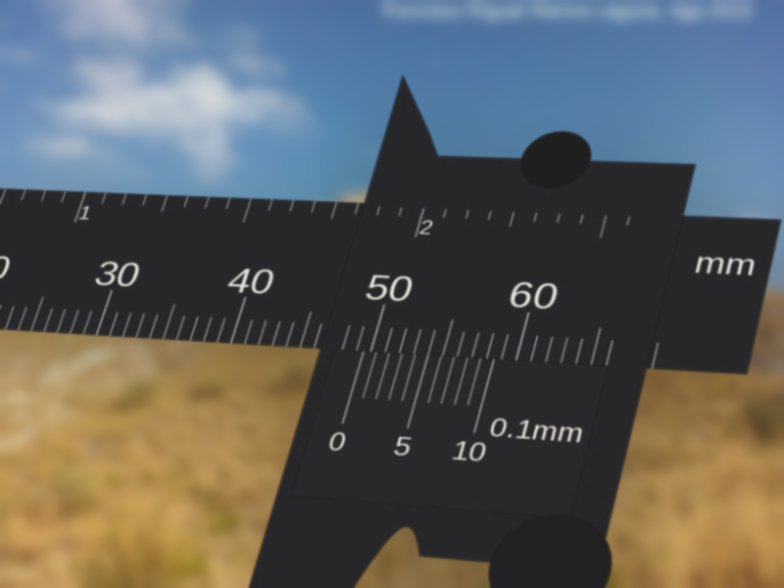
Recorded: 49.5,mm
